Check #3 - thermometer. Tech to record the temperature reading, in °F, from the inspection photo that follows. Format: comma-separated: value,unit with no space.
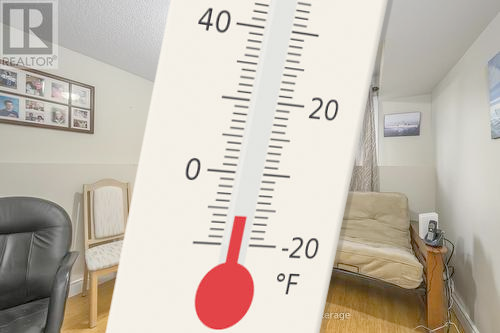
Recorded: -12,°F
